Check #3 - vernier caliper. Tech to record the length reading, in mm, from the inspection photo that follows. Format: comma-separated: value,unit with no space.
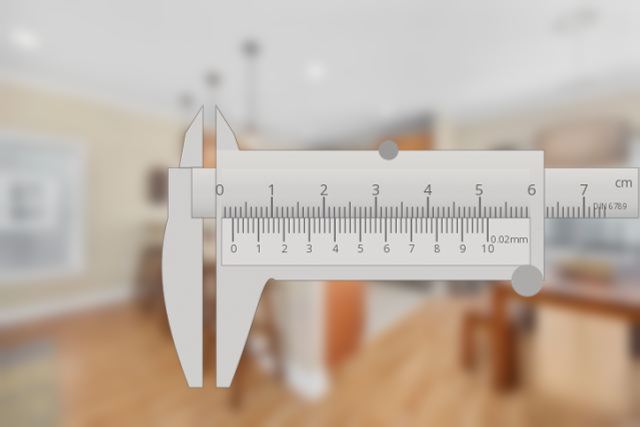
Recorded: 2.5,mm
